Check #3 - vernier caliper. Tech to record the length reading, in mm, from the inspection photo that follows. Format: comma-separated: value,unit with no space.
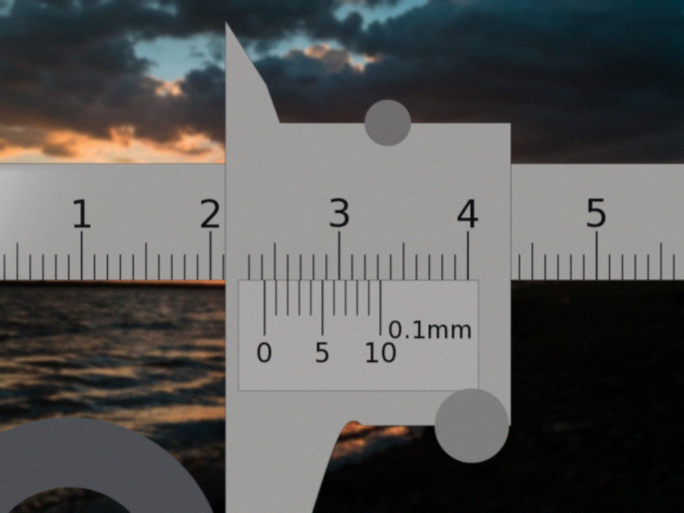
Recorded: 24.2,mm
